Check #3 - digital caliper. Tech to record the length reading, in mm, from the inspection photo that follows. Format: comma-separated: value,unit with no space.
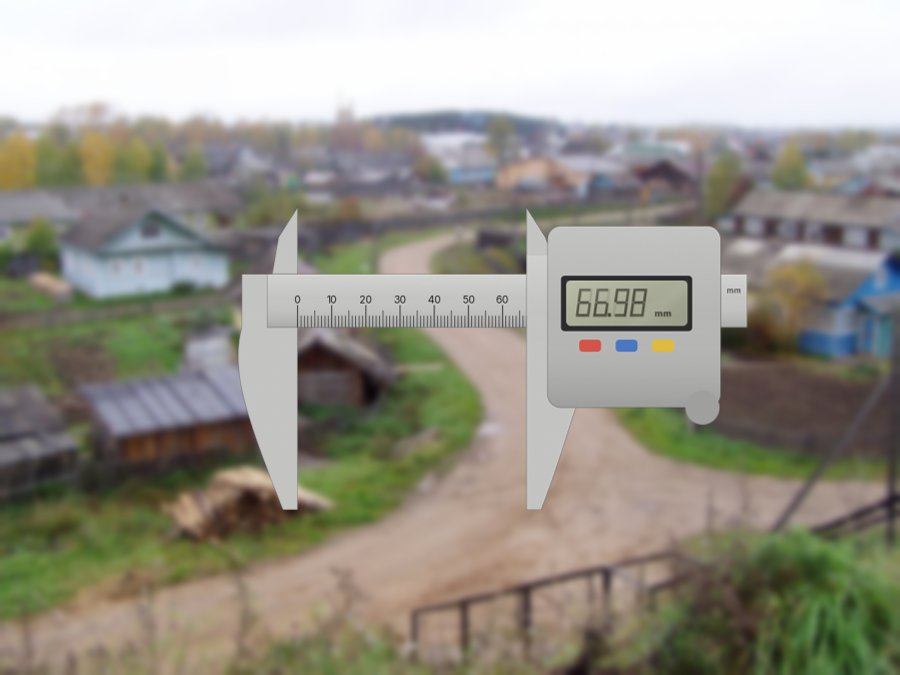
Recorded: 66.98,mm
